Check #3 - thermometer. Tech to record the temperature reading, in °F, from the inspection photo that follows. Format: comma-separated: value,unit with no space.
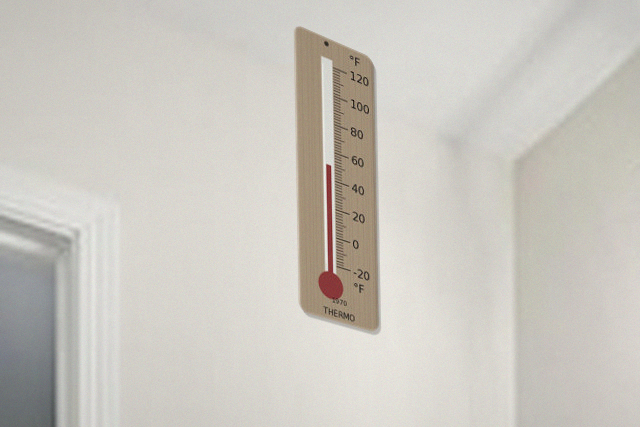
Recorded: 50,°F
